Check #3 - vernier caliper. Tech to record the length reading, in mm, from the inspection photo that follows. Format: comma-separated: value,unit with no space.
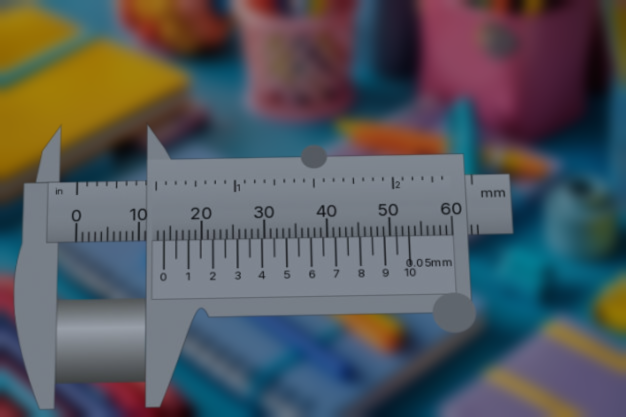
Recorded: 14.0,mm
